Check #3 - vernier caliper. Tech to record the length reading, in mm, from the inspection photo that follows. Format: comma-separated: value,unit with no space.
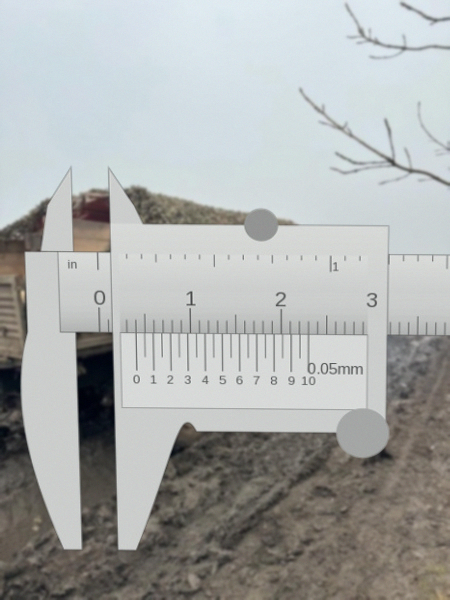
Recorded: 4.0,mm
